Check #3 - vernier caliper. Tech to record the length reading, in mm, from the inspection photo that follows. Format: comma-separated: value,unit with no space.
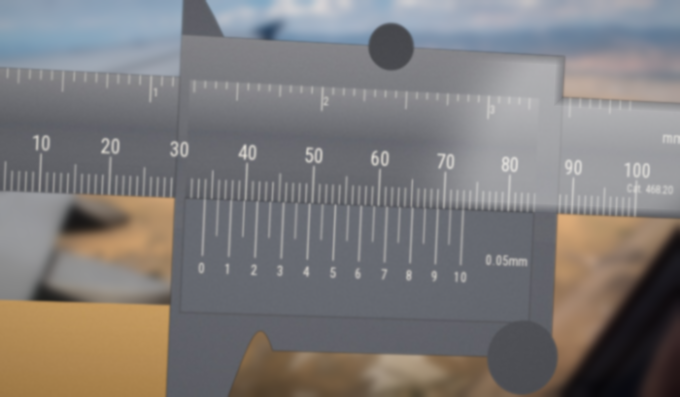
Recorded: 34.0,mm
